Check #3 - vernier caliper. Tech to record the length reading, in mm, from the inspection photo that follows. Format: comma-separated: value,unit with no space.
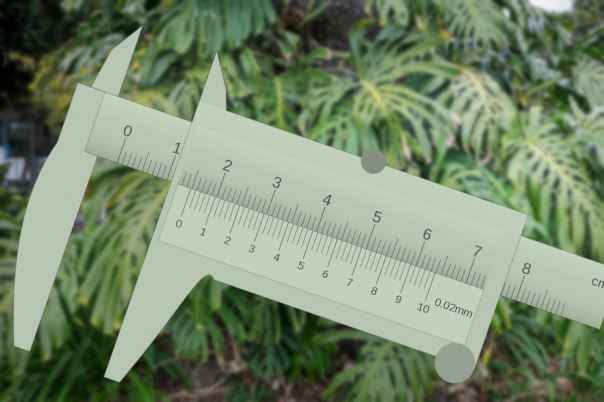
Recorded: 14.8,mm
